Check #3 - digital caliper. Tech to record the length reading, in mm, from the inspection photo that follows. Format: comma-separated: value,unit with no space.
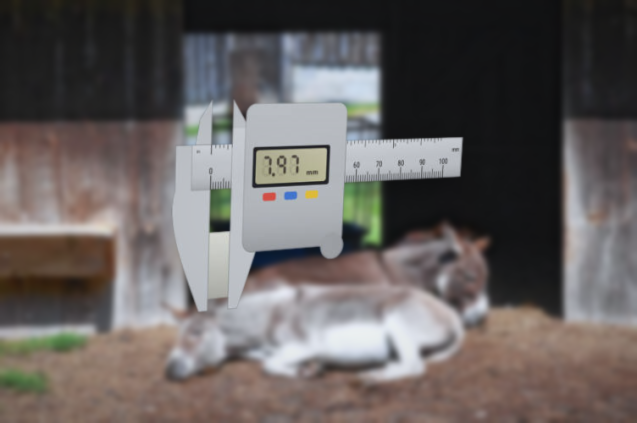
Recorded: 7.97,mm
